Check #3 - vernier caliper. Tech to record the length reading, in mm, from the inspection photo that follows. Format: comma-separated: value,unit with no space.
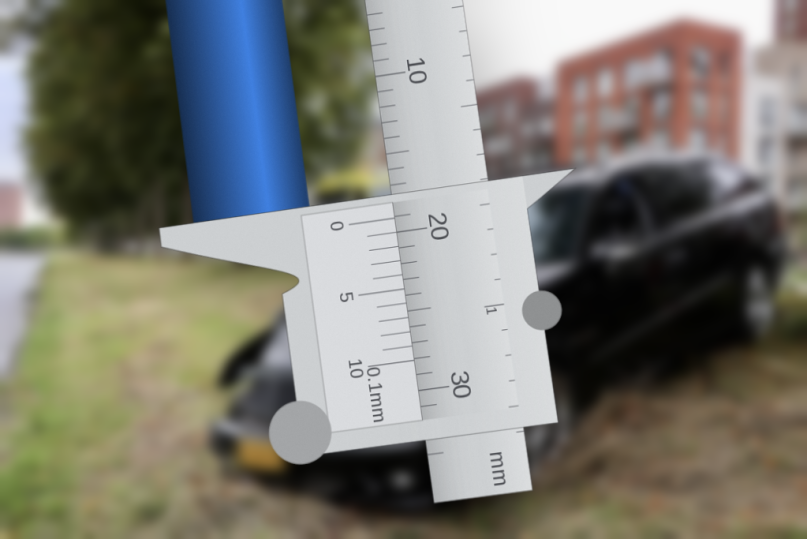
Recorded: 19.1,mm
